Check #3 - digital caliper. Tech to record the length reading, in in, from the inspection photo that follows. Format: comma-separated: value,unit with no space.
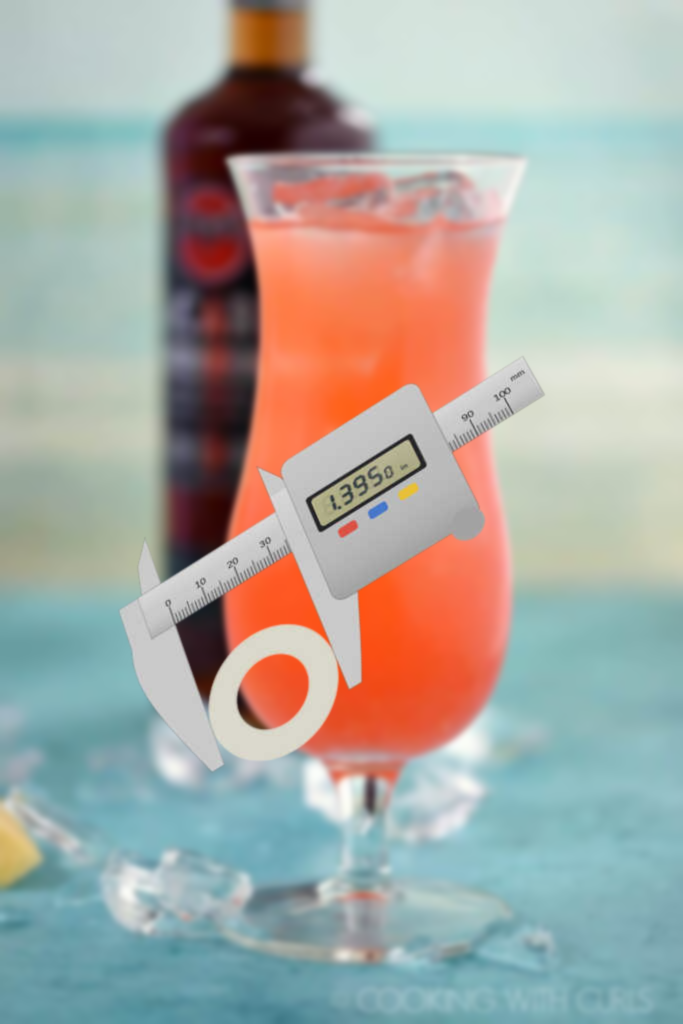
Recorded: 1.3950,in
